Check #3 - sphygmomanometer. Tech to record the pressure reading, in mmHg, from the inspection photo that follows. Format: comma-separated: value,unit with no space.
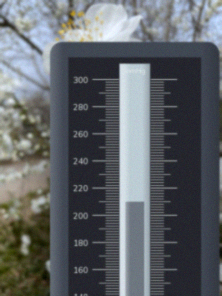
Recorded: 210,mmHg
